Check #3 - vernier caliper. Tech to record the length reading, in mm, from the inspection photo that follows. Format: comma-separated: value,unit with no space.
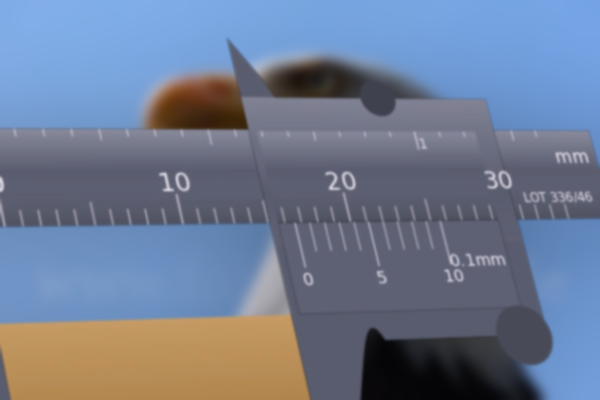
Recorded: 16.6,mm
